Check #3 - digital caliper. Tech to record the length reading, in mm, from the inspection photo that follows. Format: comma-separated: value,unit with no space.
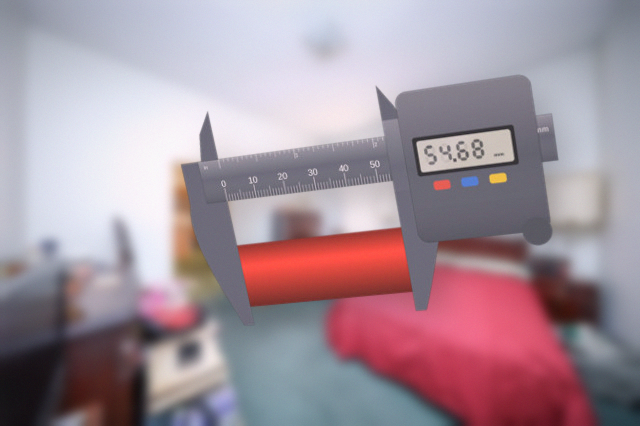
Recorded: 54.68,mm
